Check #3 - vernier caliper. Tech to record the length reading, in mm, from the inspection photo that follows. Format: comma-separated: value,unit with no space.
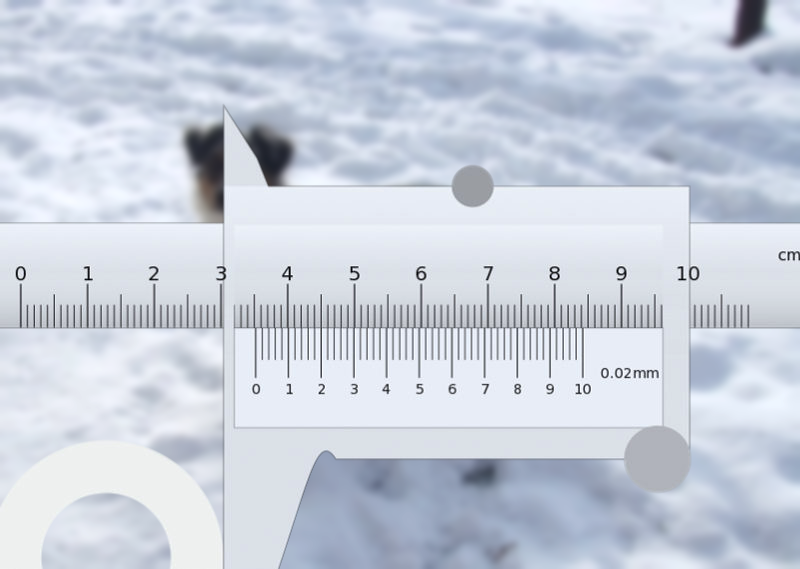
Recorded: 35.2,mm
